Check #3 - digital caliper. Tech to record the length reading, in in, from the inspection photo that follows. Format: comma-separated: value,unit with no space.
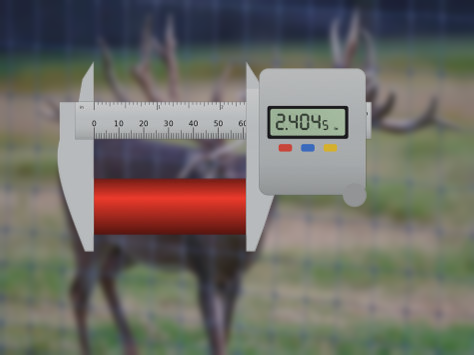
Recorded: 2.4045,in
